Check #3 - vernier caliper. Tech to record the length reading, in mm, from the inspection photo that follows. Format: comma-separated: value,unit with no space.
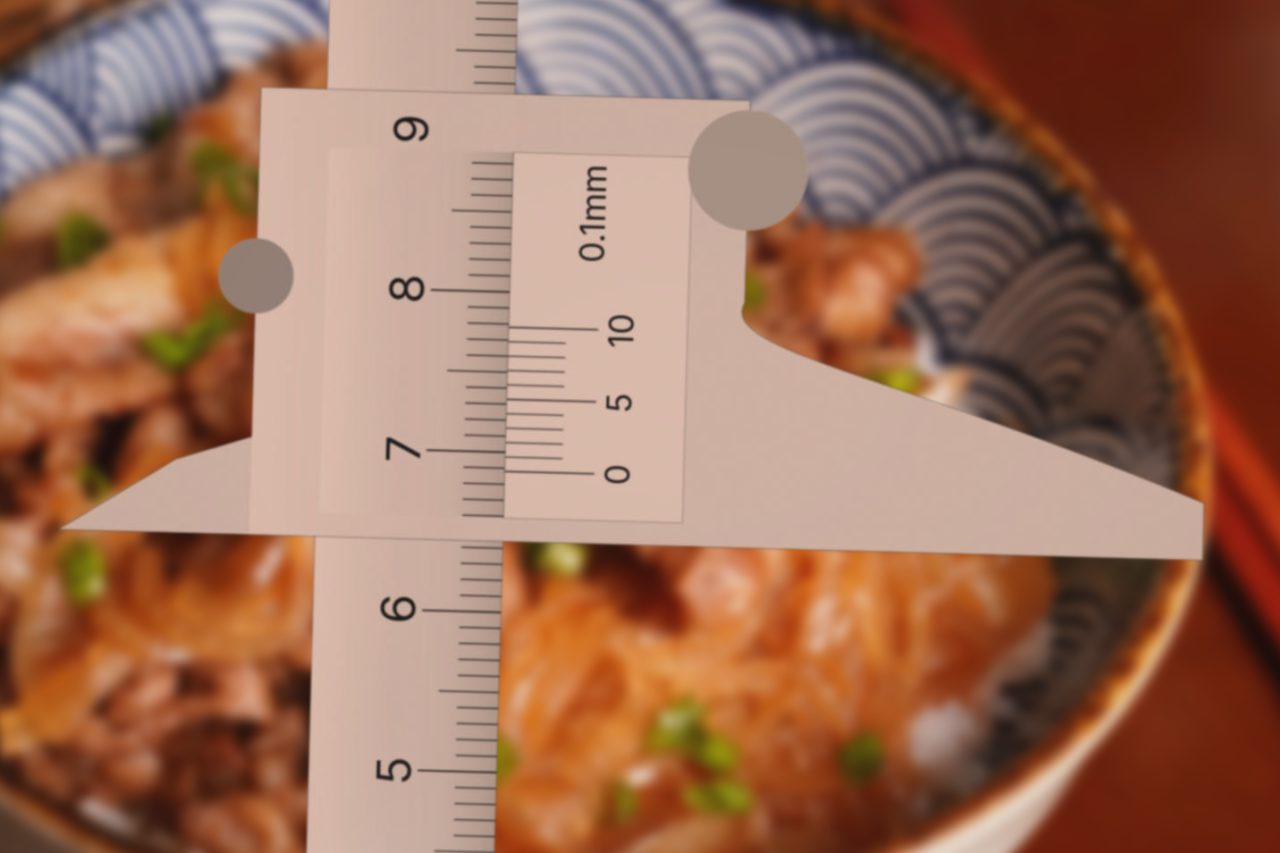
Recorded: 68.8,mm
